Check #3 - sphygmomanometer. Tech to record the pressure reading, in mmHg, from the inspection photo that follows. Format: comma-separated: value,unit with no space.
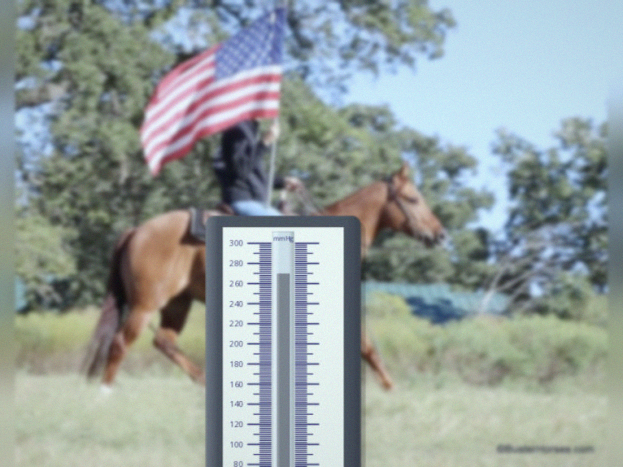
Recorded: 270,mmHg
